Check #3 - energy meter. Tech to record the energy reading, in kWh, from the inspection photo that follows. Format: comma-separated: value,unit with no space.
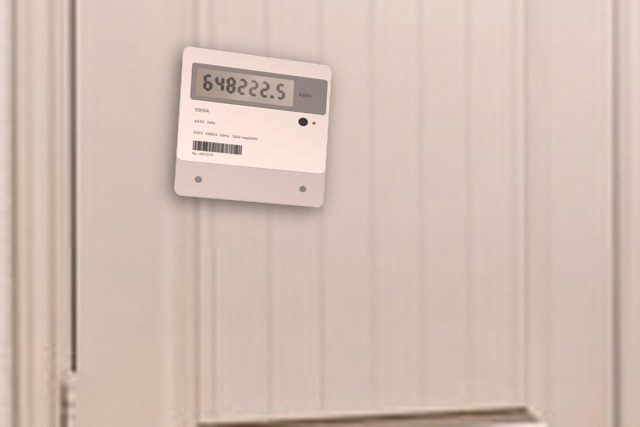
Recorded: 648222.5,kWh
